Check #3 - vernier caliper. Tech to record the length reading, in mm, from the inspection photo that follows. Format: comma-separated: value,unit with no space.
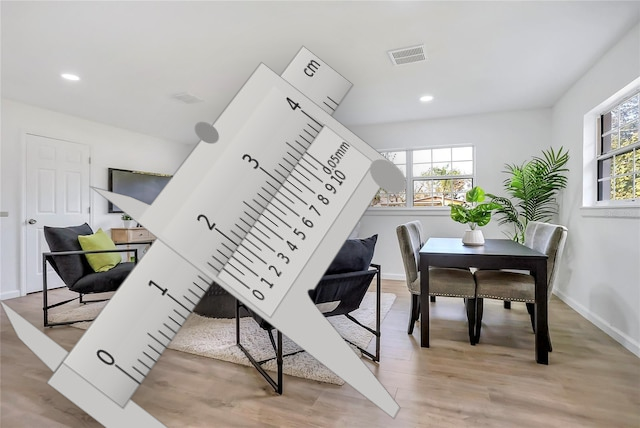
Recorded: 16.6,mm
